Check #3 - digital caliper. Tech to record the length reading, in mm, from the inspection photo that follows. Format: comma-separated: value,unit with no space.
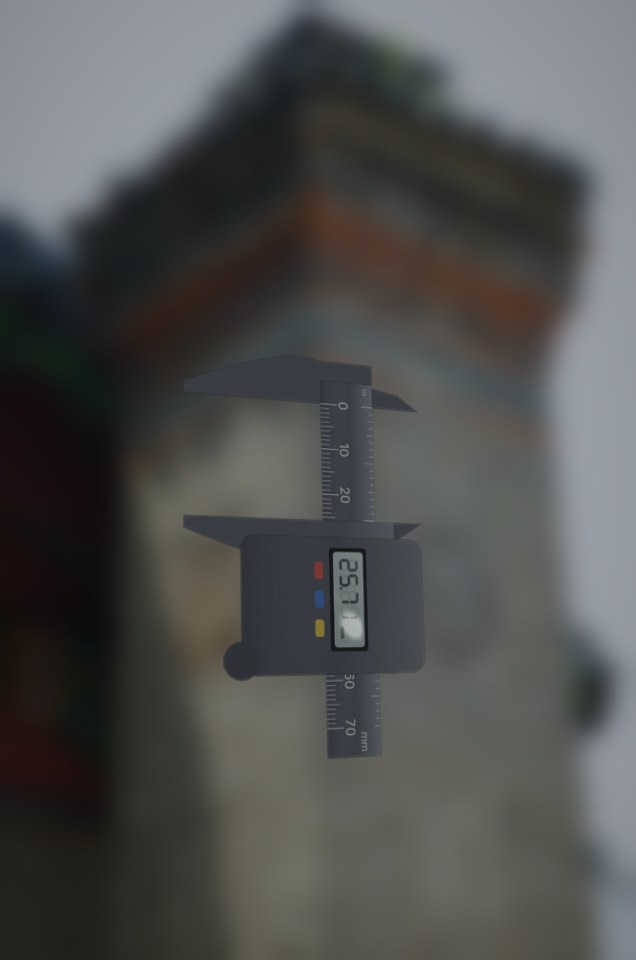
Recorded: 25.71,mm
